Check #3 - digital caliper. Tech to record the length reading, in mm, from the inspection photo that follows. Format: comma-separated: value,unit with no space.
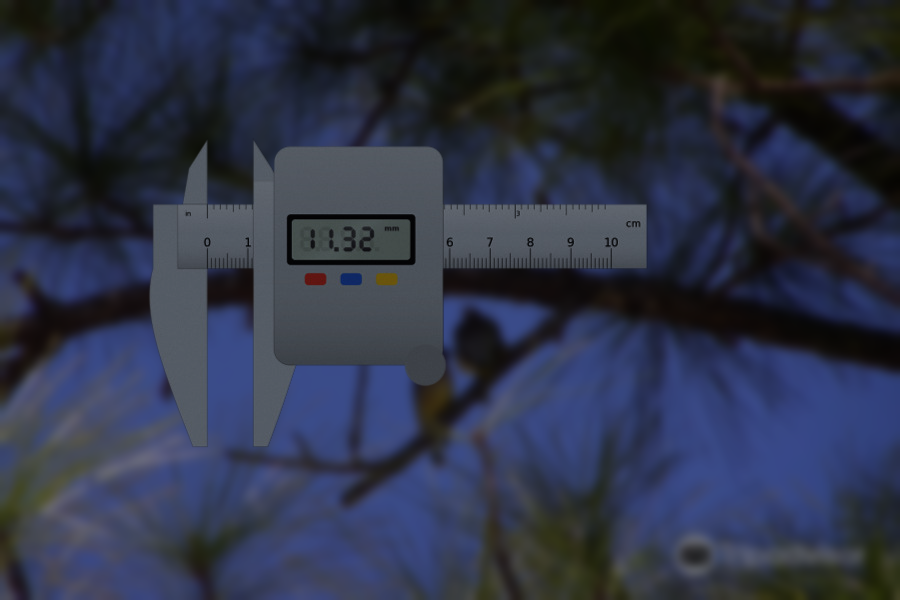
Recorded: 11.32,mm
